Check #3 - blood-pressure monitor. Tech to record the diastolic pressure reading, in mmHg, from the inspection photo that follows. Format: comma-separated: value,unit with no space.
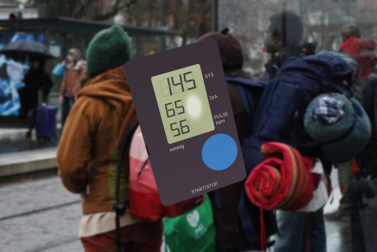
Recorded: 65,mmHg
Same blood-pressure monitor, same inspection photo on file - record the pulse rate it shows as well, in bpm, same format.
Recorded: 56,bpm
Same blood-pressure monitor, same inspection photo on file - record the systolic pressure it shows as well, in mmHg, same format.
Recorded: 145,mmHg
